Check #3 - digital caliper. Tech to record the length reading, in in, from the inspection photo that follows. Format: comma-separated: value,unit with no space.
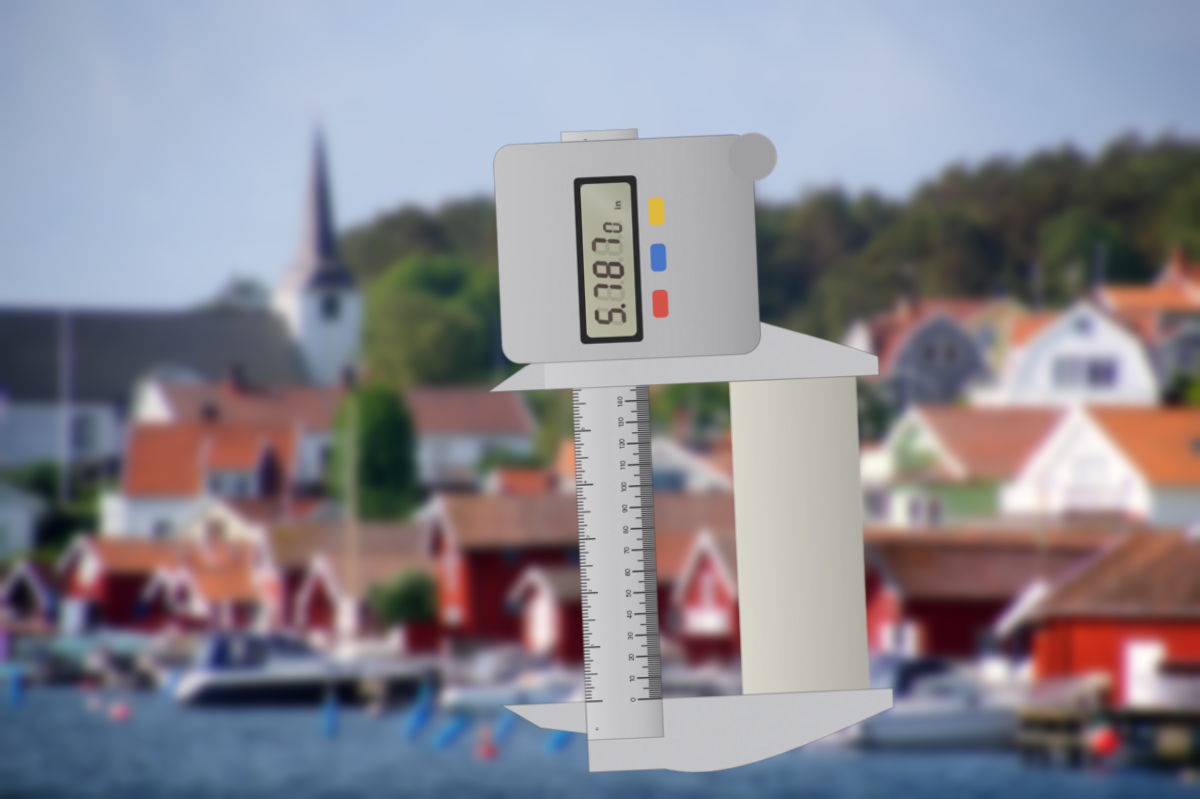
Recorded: 5.7870,in
